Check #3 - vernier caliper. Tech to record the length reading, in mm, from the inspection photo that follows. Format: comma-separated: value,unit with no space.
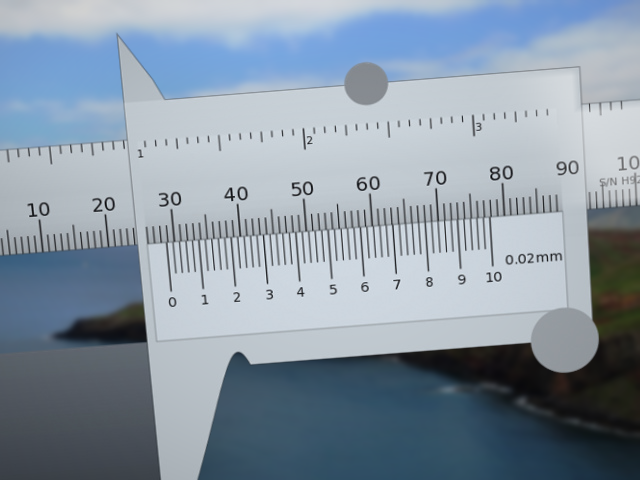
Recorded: 28.8,mm
